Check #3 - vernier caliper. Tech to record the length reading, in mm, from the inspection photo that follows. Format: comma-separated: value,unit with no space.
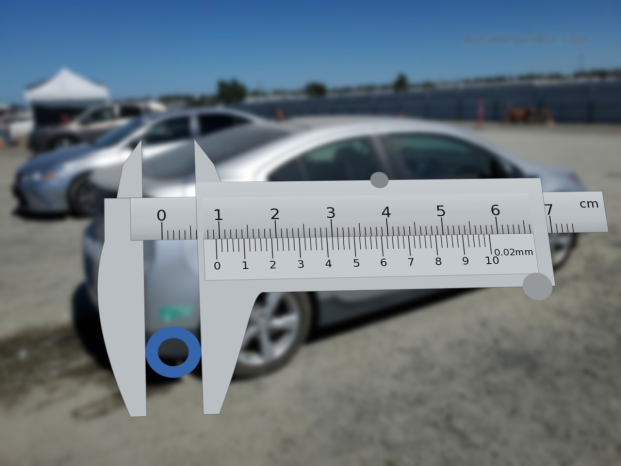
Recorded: 9.4,mm
